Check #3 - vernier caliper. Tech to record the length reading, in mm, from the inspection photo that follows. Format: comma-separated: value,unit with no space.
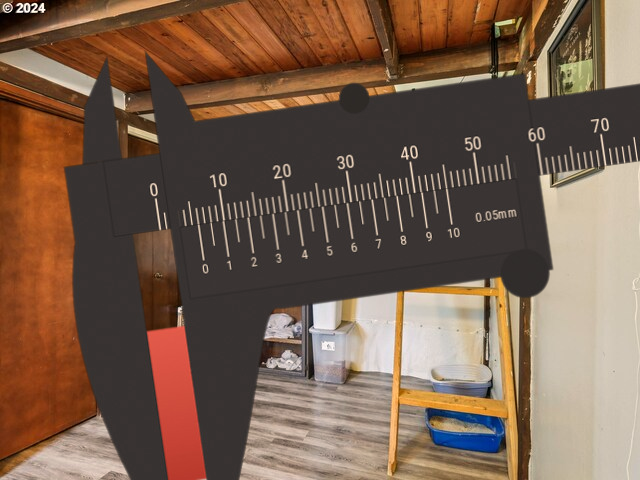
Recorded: 6.0,mm
